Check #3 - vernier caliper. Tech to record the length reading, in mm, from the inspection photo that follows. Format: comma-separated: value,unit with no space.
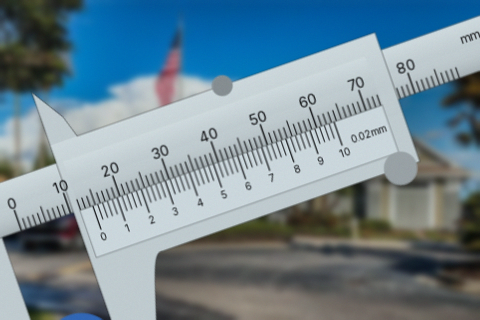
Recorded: 14.5,mm
